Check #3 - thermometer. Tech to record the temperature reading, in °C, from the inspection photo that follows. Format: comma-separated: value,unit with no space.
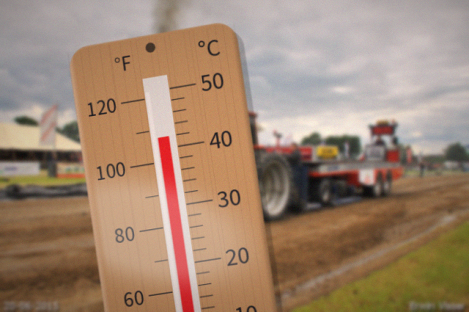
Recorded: 42,°C
